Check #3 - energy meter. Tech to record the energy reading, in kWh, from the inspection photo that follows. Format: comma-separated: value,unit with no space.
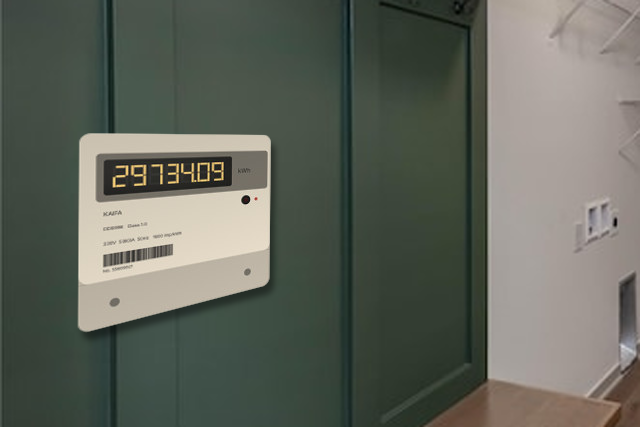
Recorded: 29734.09,kWh
